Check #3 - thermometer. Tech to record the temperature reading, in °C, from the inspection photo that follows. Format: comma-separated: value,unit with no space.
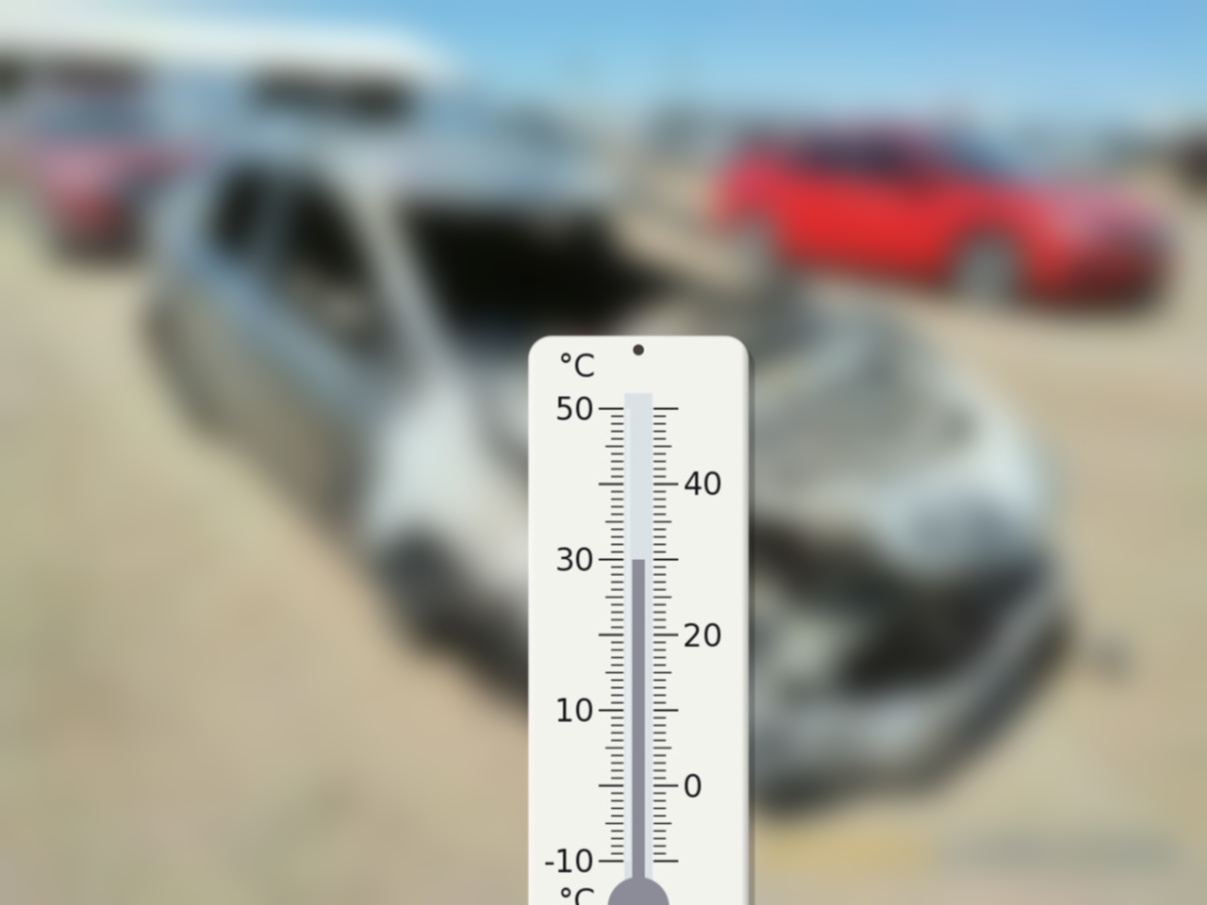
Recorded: 30,°C
